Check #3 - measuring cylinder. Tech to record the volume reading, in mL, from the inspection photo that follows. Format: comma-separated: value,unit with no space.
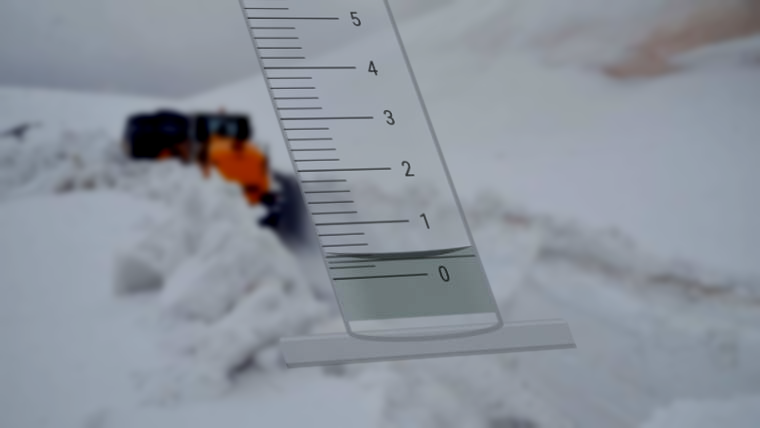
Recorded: 0.3,mL
